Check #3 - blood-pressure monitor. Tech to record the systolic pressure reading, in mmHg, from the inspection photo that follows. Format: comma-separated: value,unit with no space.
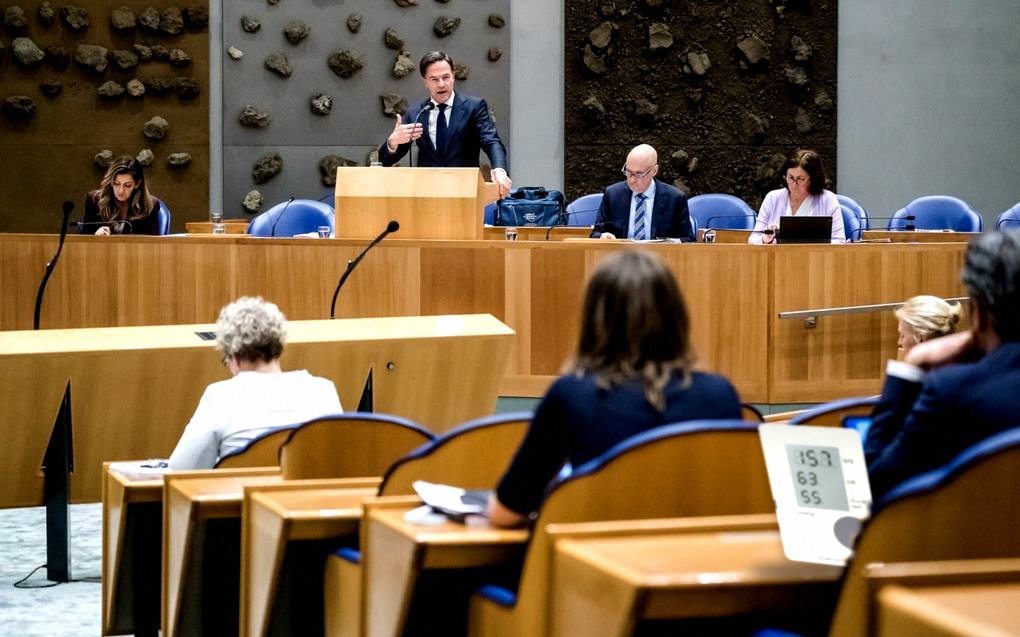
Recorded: 157,mmHg
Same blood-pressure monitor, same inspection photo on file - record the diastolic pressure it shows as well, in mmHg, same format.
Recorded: 63,mmHg
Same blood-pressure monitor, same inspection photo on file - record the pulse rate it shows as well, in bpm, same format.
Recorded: 55,bpm
